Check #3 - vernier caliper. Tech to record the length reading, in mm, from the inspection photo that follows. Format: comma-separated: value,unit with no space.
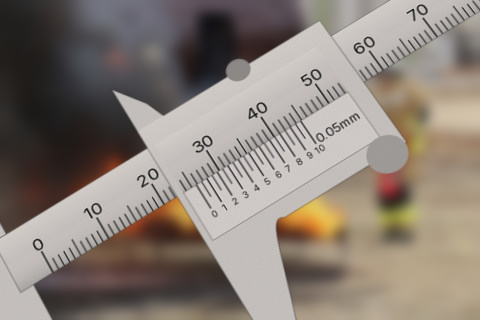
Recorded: 25.8,mm
